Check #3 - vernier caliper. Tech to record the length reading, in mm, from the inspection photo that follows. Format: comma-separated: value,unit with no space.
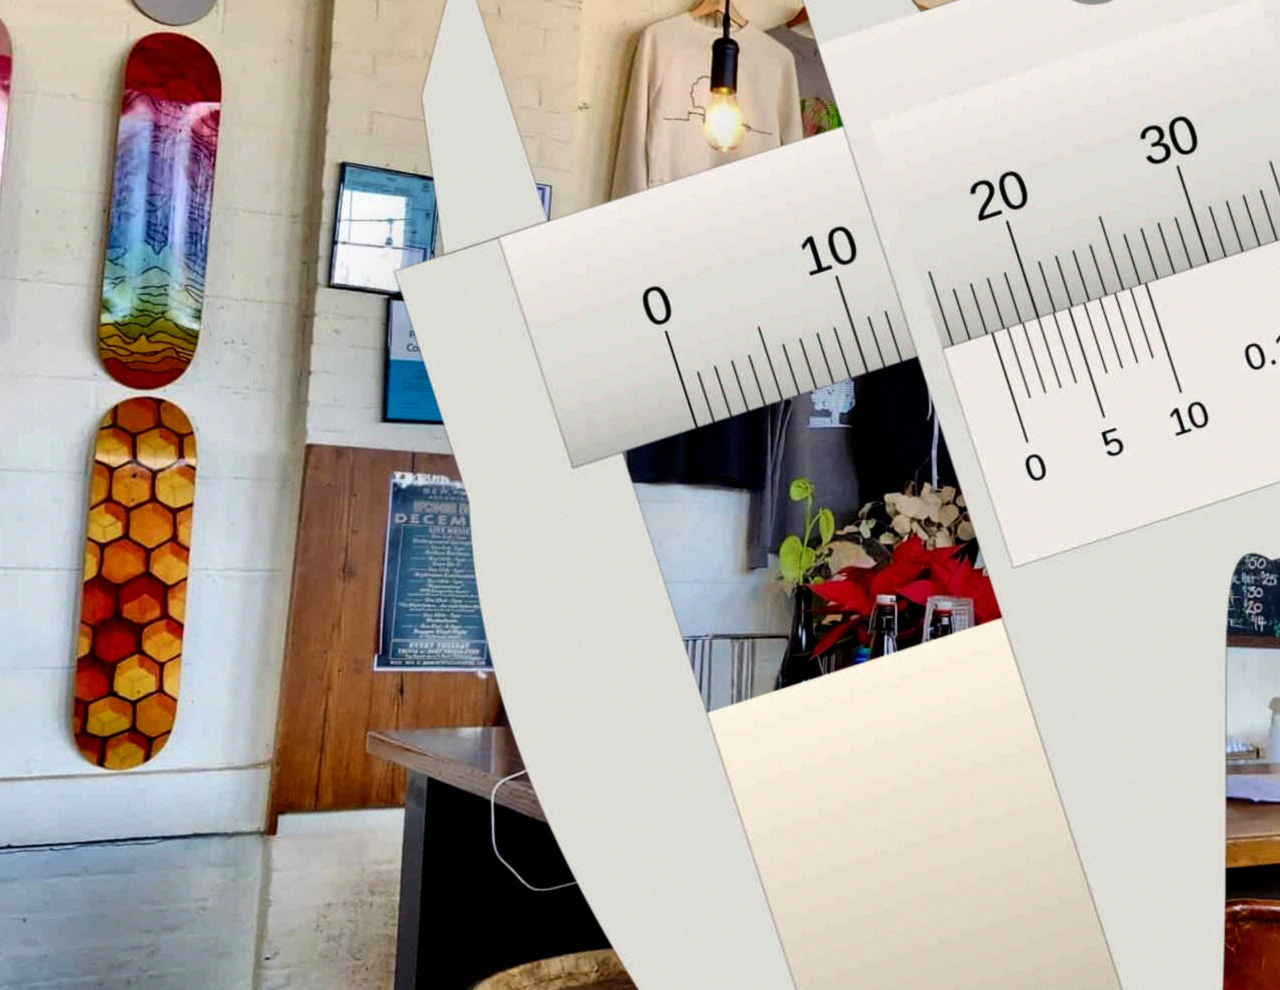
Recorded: 17.3,mm
